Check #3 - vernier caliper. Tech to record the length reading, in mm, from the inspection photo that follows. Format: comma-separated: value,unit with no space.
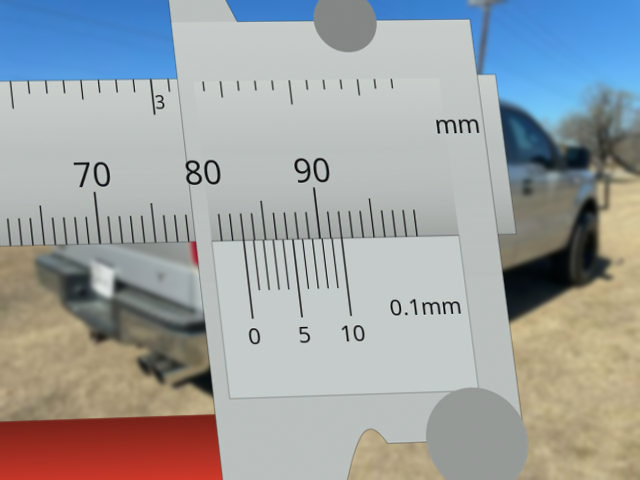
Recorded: 83.0,mm
